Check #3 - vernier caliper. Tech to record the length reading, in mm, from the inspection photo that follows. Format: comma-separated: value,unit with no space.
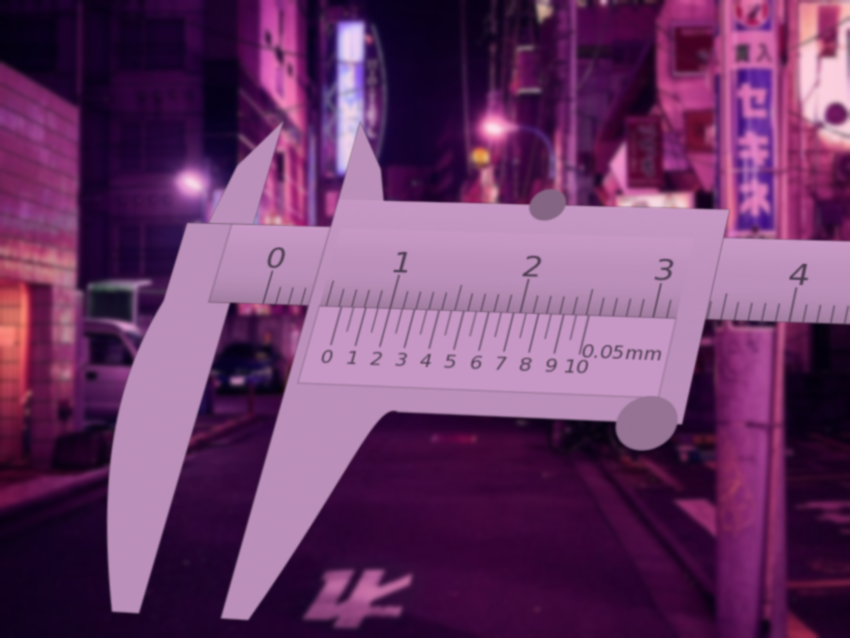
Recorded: 6.2,mm
